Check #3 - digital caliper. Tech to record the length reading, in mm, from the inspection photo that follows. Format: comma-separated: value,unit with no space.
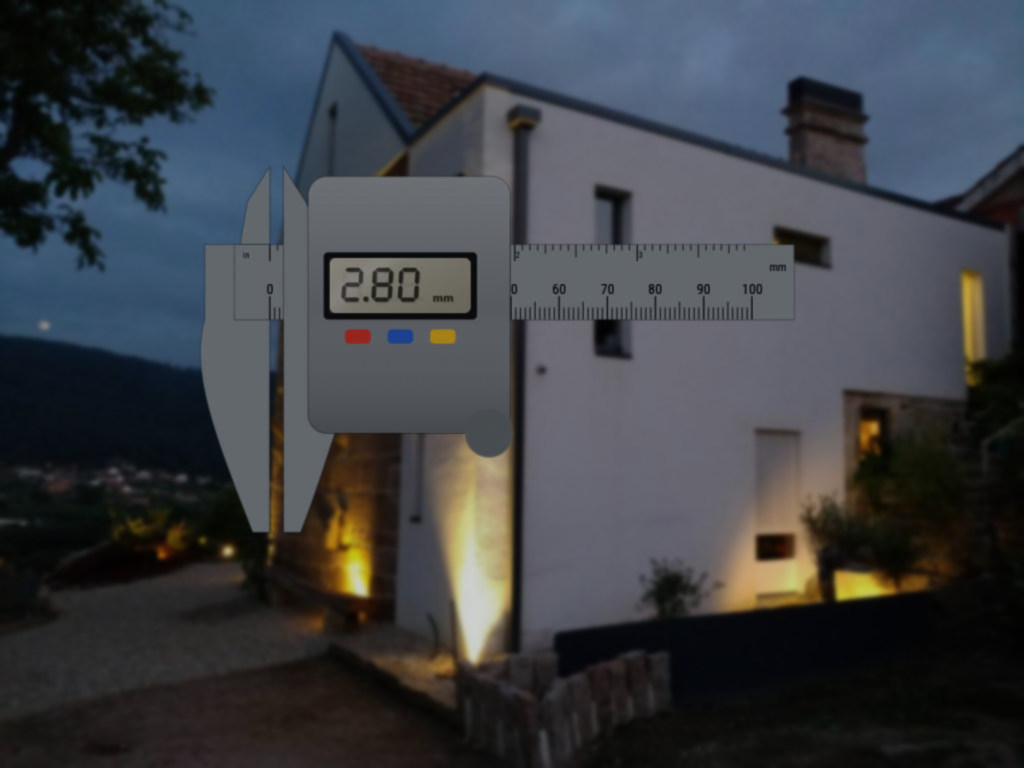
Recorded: 2.80,mm
